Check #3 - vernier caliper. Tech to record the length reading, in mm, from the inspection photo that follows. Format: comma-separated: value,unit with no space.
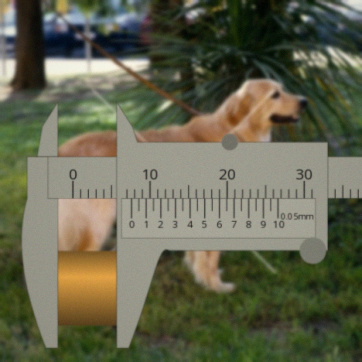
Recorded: 7.6,mm
